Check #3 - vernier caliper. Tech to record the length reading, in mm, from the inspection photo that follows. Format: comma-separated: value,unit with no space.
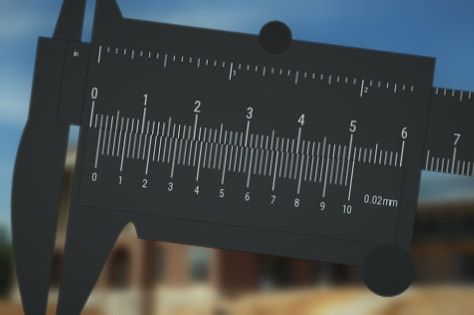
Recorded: 2.0,mm
